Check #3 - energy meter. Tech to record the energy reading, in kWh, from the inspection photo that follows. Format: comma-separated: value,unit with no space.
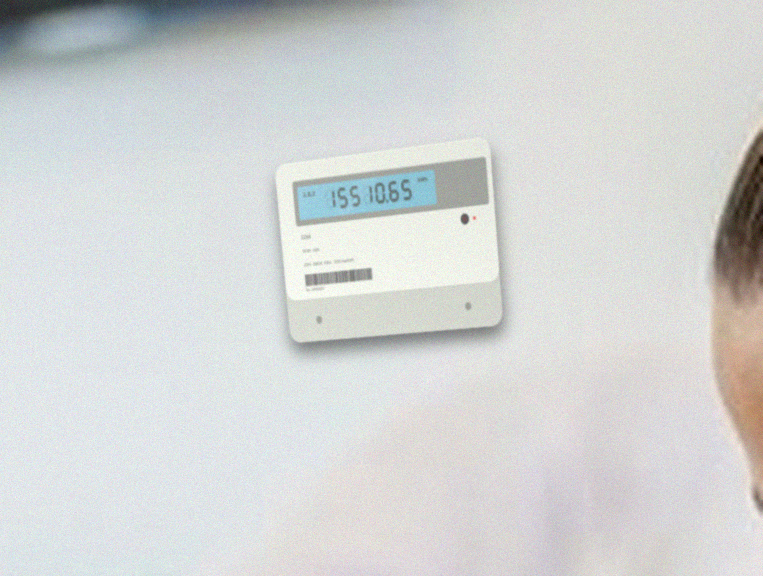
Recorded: 15510.65,kWh
